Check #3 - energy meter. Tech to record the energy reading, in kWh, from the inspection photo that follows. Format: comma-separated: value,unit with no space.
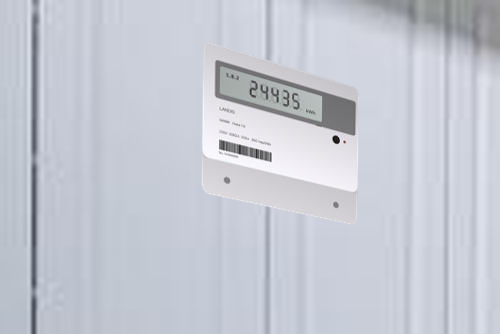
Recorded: 24435,kWh
